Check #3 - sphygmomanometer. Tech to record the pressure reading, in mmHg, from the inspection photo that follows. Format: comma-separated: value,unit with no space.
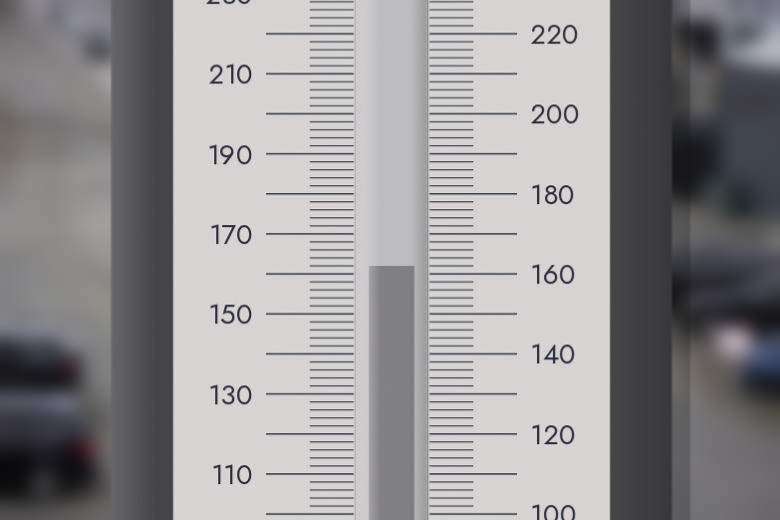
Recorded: 162,mmHg
